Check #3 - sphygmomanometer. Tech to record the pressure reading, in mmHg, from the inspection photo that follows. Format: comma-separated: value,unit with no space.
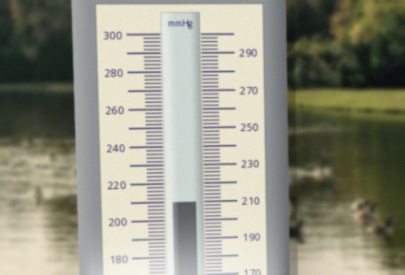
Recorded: 210,mmHg
